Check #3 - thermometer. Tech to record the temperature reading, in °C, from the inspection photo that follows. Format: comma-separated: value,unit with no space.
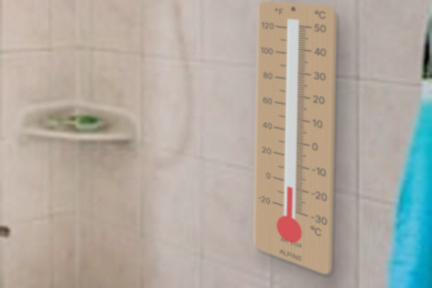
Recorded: -20,°C
